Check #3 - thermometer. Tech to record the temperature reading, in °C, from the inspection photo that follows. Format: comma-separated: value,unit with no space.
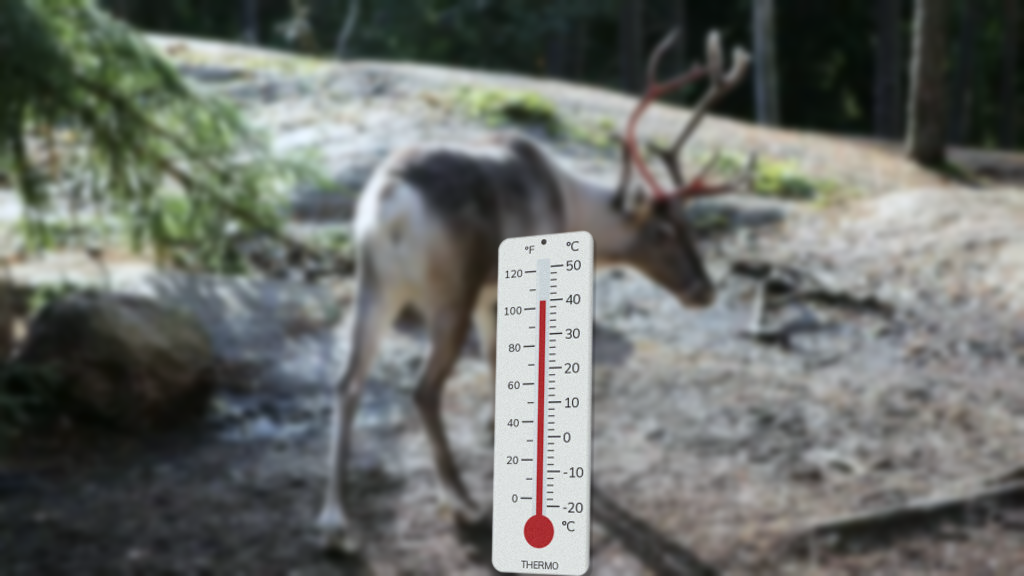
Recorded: 40,°C
